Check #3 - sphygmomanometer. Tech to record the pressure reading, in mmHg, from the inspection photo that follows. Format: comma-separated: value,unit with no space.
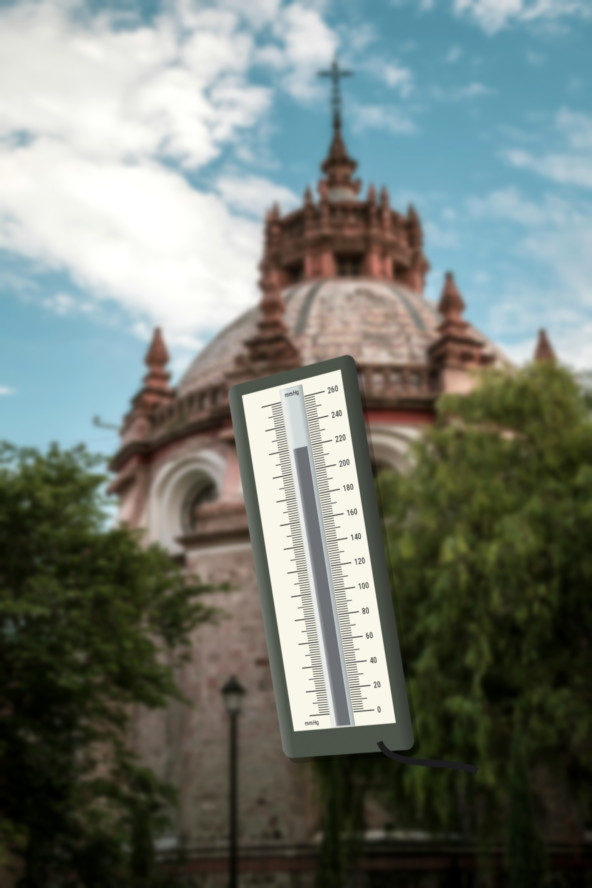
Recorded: 220,mmHg
